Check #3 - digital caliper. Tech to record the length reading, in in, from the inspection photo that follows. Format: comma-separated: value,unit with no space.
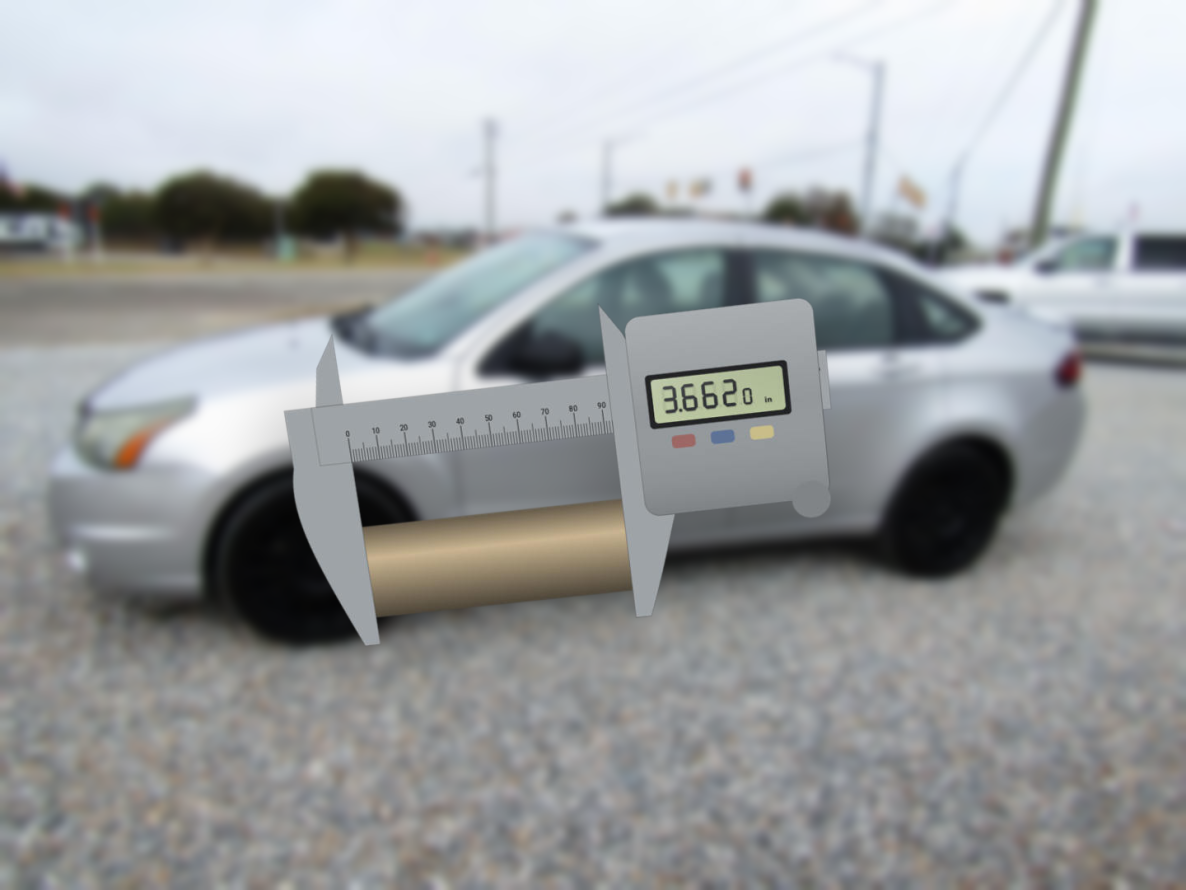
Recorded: 3.6620,in
